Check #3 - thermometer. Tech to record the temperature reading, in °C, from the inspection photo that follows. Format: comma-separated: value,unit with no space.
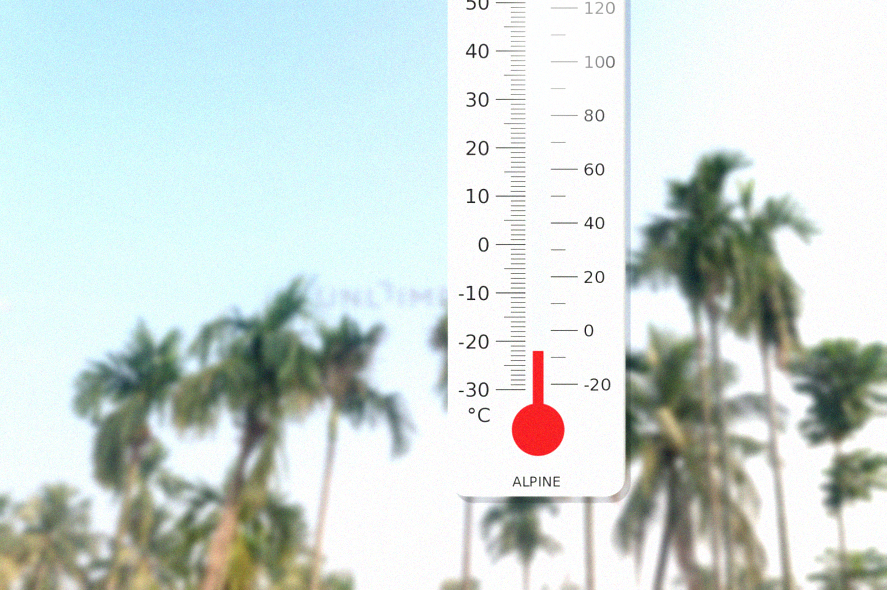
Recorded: -22,°C
